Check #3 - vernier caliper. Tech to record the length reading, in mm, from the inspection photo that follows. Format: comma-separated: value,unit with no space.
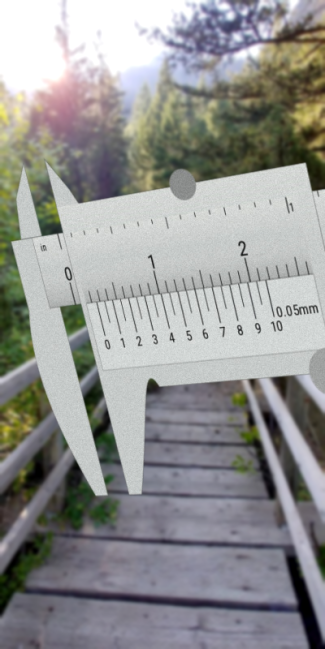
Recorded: 2.6,mm
